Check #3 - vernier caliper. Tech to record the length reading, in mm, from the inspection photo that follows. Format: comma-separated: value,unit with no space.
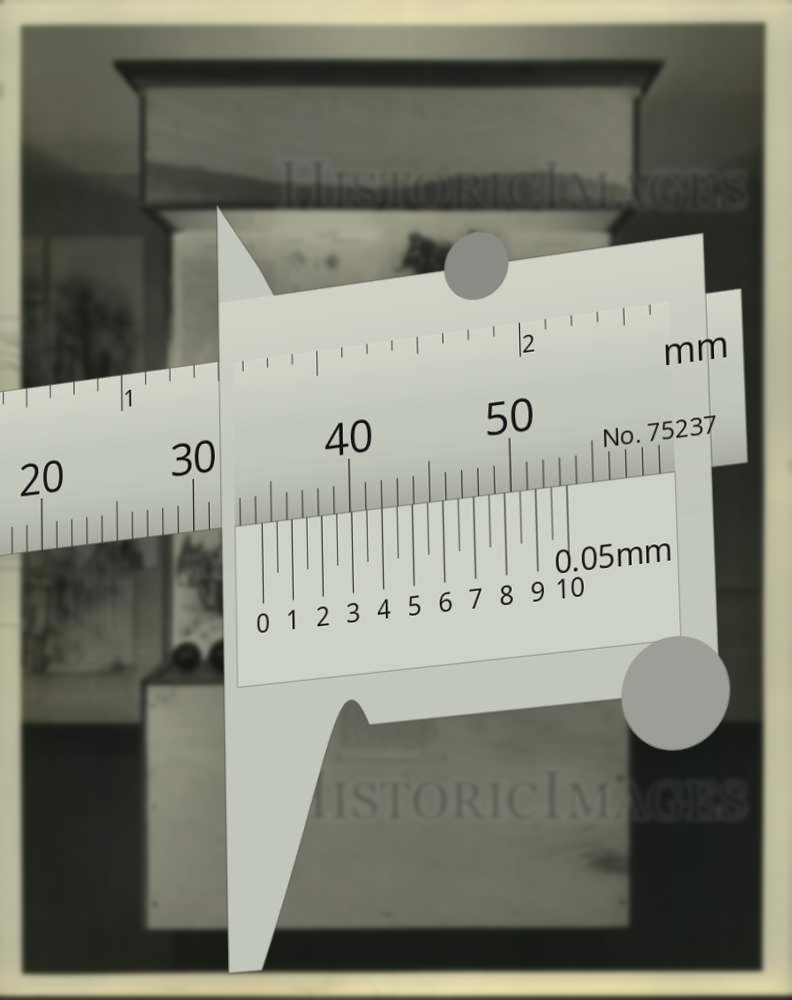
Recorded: 34.4,mm
